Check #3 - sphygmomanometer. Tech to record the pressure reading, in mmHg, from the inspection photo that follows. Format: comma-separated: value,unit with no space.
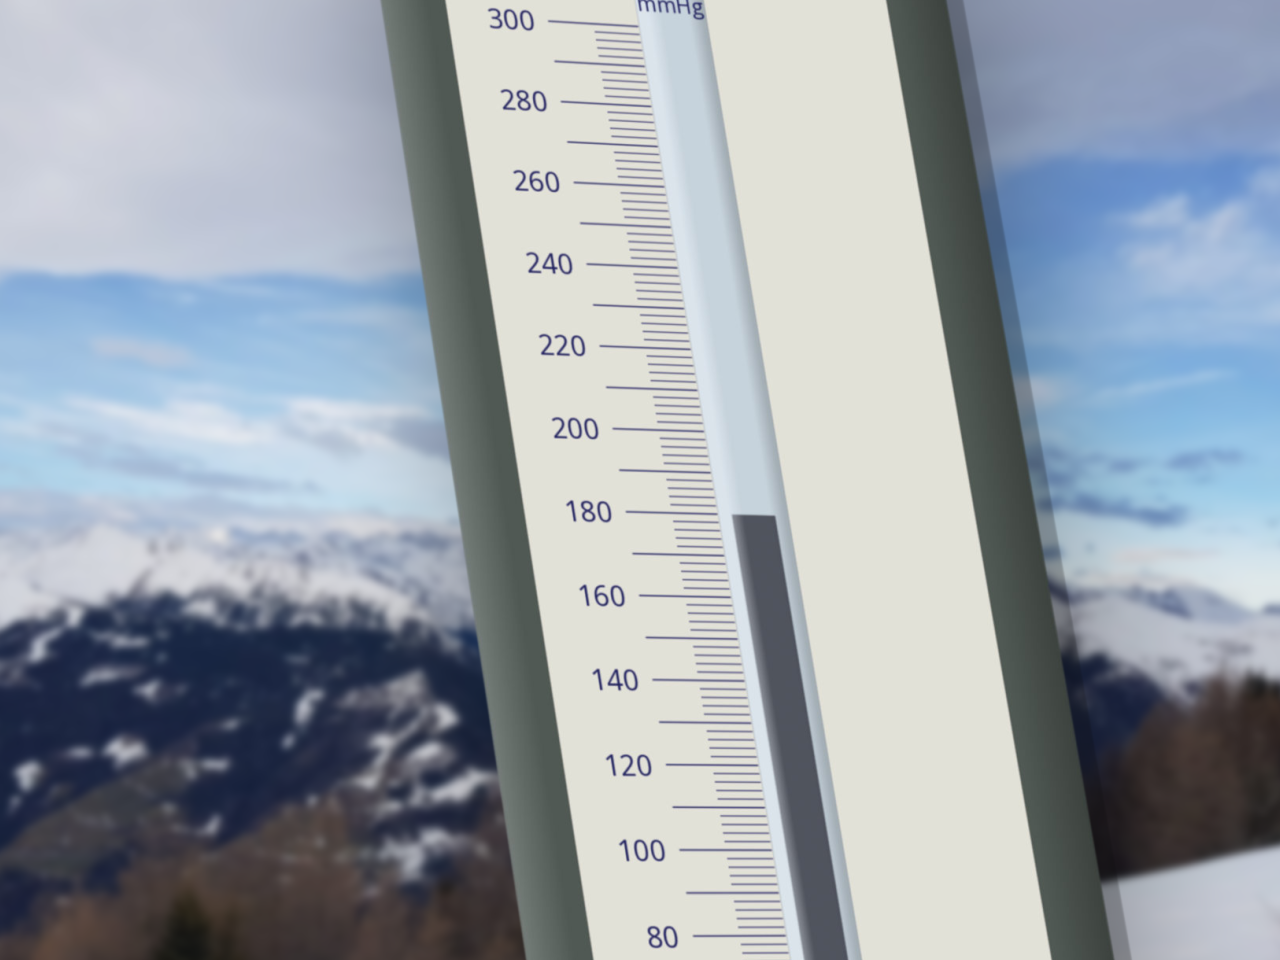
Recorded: 180,mmHg
